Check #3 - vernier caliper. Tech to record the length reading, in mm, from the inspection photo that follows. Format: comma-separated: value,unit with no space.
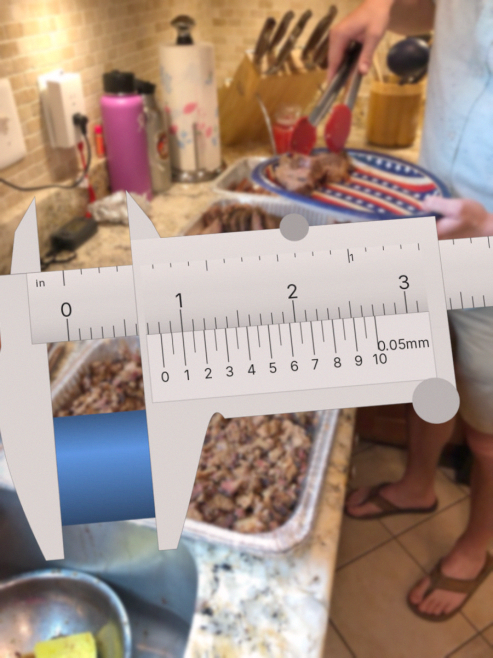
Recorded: 8.1,mm
